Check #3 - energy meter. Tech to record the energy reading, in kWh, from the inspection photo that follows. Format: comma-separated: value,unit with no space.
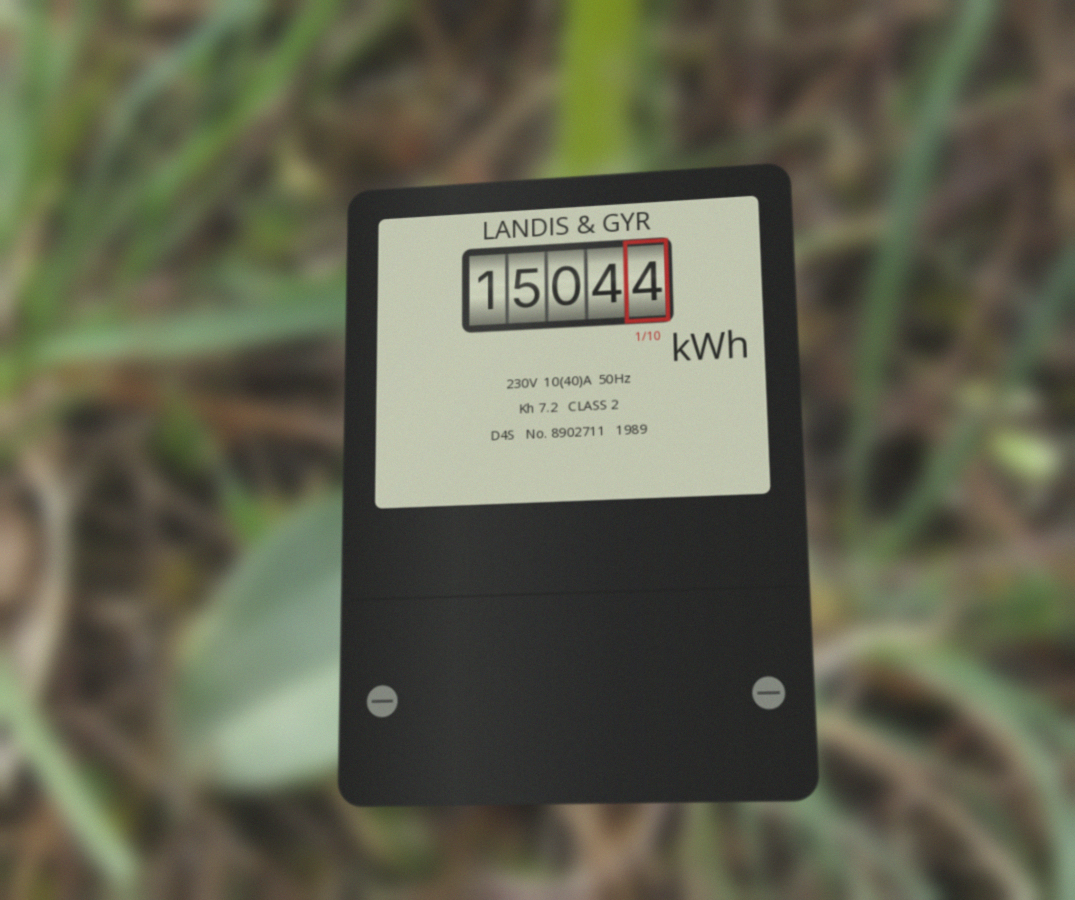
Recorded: 1504.4,kWh
